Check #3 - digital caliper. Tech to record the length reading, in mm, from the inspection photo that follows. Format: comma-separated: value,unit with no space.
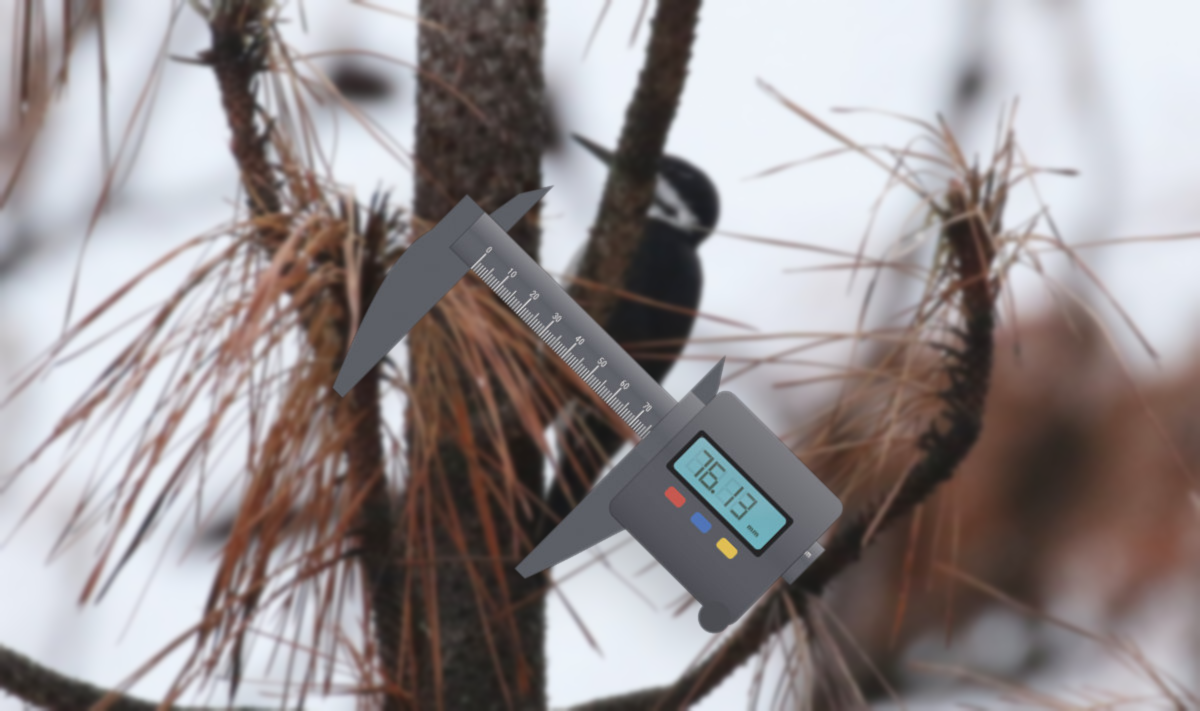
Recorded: 76.13,mm
